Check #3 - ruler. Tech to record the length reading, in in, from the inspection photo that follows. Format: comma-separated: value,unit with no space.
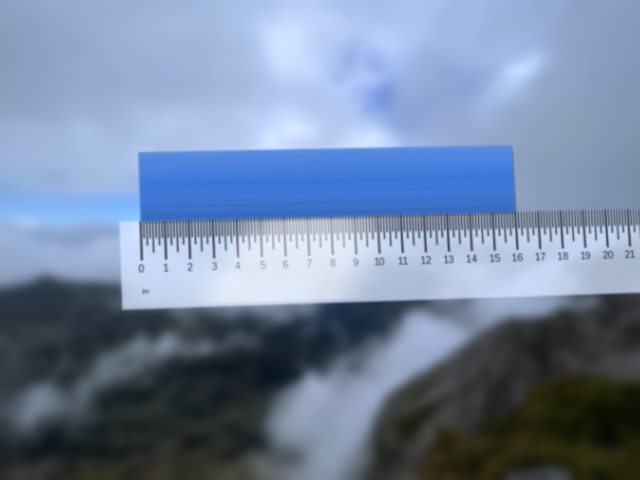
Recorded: 16,in
